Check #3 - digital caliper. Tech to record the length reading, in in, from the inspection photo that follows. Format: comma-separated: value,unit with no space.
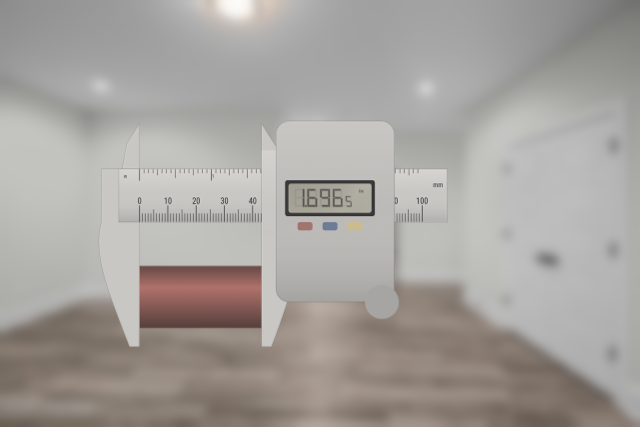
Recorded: 1.6965,in
